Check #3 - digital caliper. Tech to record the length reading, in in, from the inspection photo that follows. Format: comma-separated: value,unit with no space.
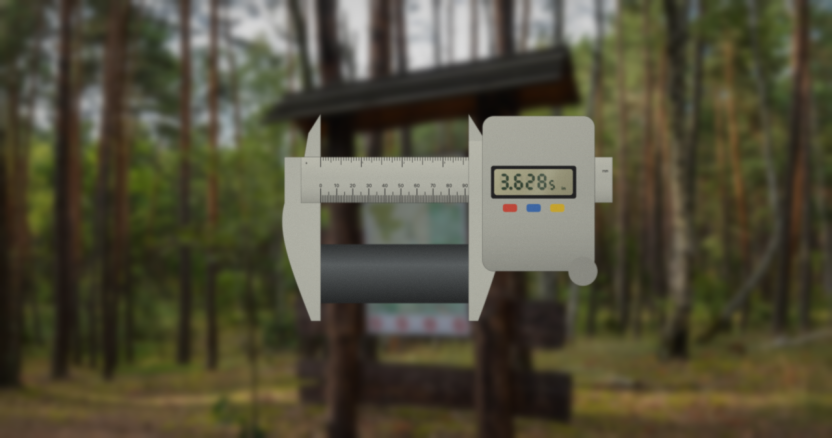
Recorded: 3.6285,in
